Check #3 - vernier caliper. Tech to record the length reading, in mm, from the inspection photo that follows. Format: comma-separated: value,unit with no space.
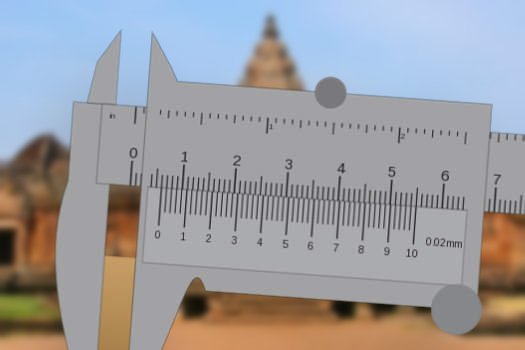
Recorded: 6.0,mm
